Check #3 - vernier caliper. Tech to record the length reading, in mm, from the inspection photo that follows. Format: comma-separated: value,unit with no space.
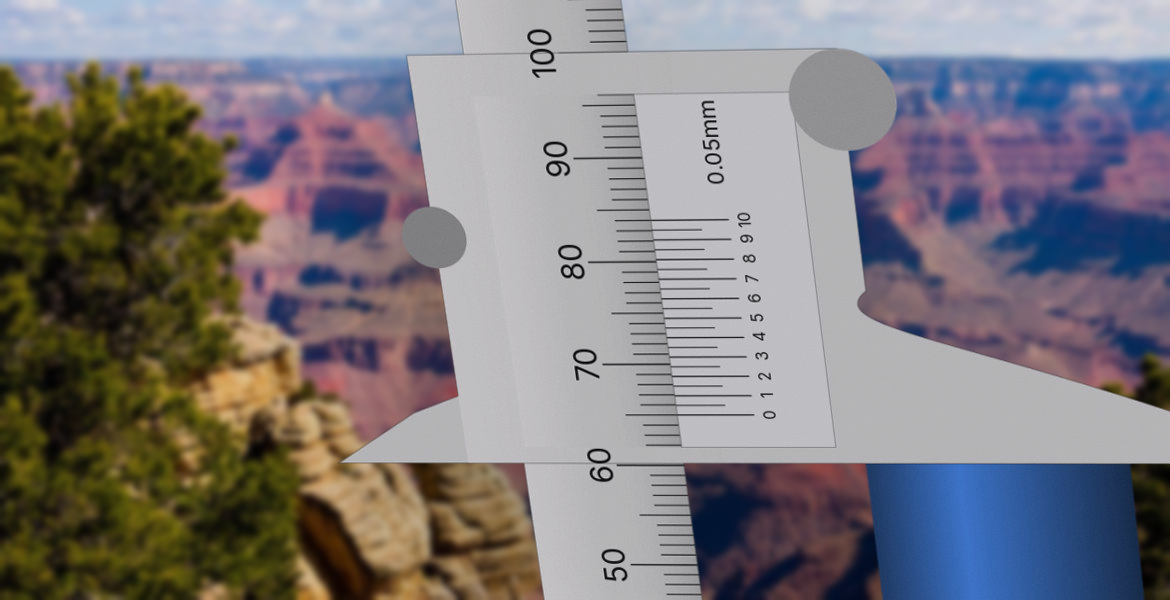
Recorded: 65.0,mm
